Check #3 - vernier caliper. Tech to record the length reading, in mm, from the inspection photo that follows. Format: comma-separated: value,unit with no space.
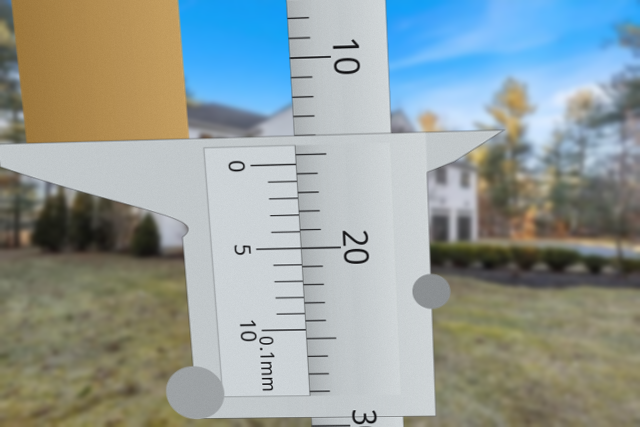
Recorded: 15.5,mm
